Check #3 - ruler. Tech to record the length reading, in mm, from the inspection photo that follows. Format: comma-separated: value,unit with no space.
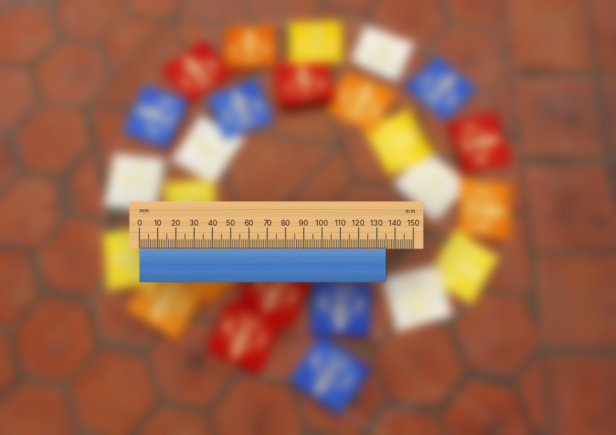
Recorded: 135,mm
